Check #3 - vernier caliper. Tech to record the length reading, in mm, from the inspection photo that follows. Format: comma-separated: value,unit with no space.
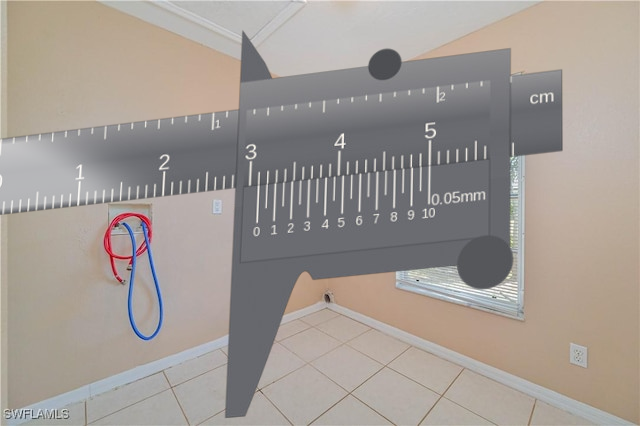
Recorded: 31.0,mm
